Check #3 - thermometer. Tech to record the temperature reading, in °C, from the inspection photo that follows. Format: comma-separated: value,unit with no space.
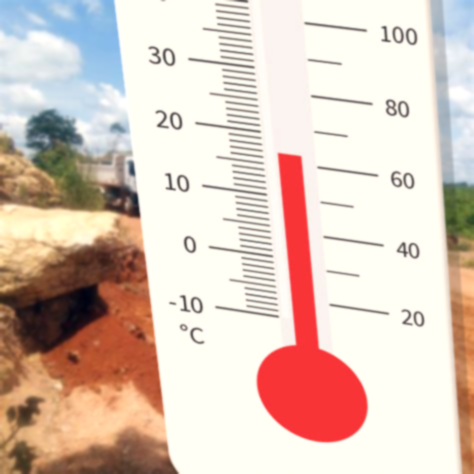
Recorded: 17,°C
